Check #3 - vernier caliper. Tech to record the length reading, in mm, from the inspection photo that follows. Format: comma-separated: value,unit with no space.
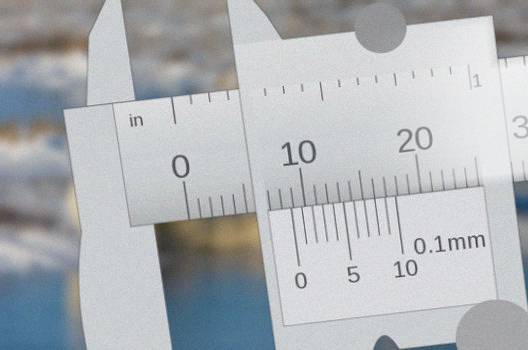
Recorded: 8.8,mm
